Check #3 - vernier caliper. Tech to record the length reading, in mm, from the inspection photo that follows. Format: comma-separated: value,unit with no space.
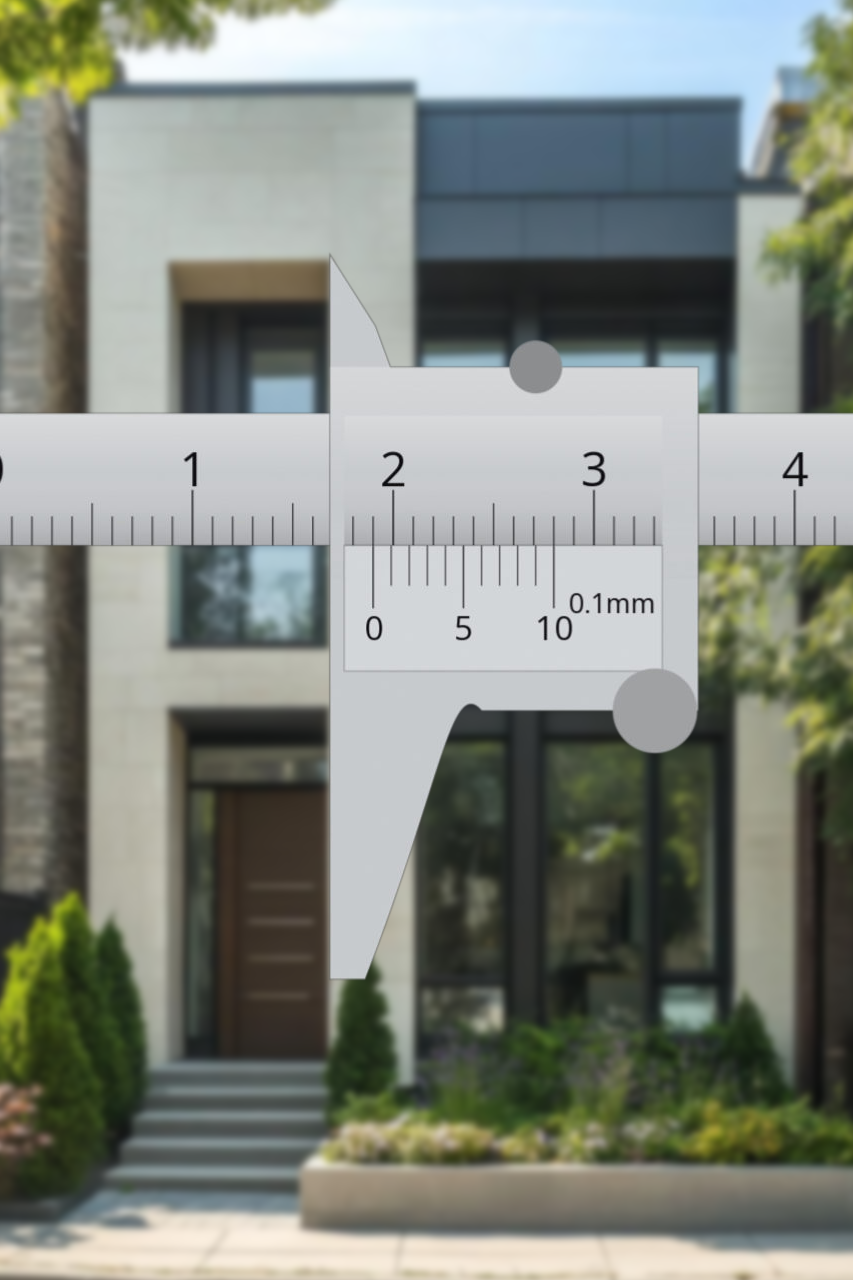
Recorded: 19.0,mm
